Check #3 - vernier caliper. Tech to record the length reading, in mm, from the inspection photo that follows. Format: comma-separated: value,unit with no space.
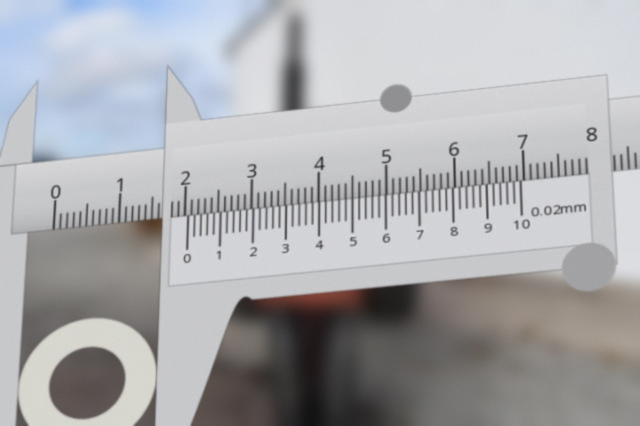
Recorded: 20.5,mm
